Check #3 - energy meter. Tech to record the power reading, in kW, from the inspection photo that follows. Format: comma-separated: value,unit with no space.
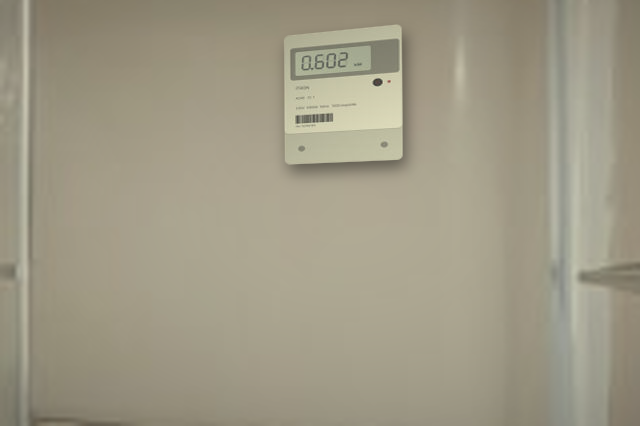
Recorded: 0.602,kW
